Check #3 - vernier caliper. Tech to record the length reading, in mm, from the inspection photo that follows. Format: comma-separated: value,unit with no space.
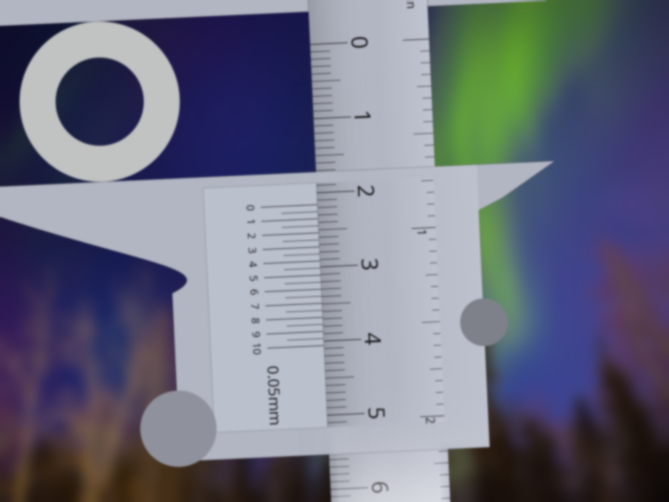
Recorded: 21.6,mm
